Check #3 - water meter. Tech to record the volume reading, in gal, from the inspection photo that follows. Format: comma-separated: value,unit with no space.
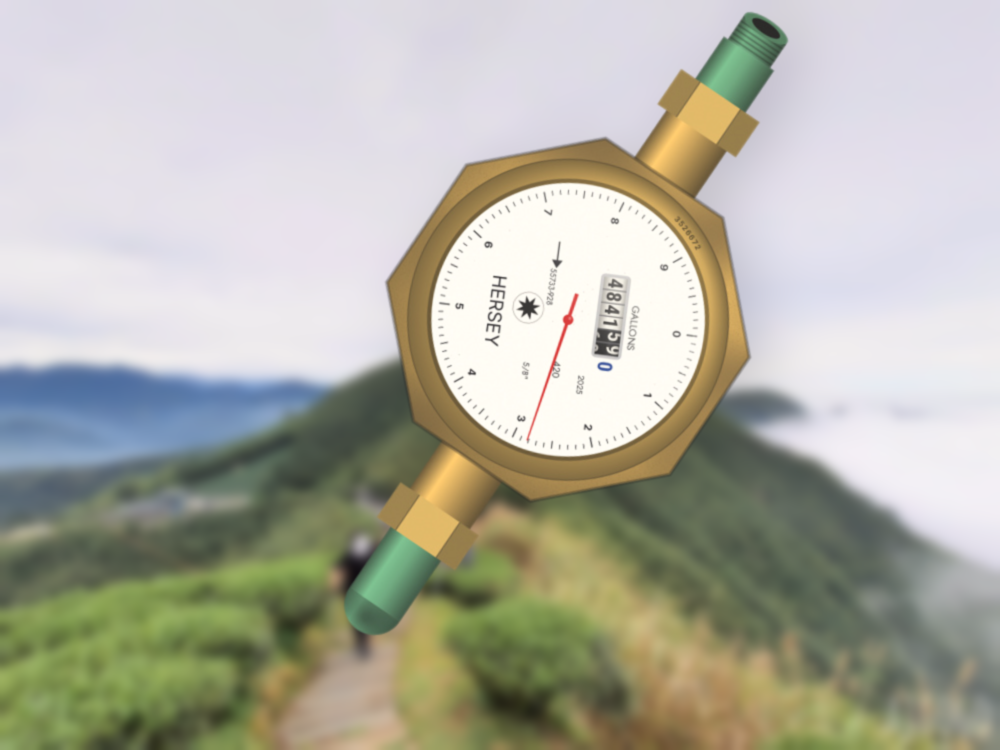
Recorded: 4841592.8,gal
